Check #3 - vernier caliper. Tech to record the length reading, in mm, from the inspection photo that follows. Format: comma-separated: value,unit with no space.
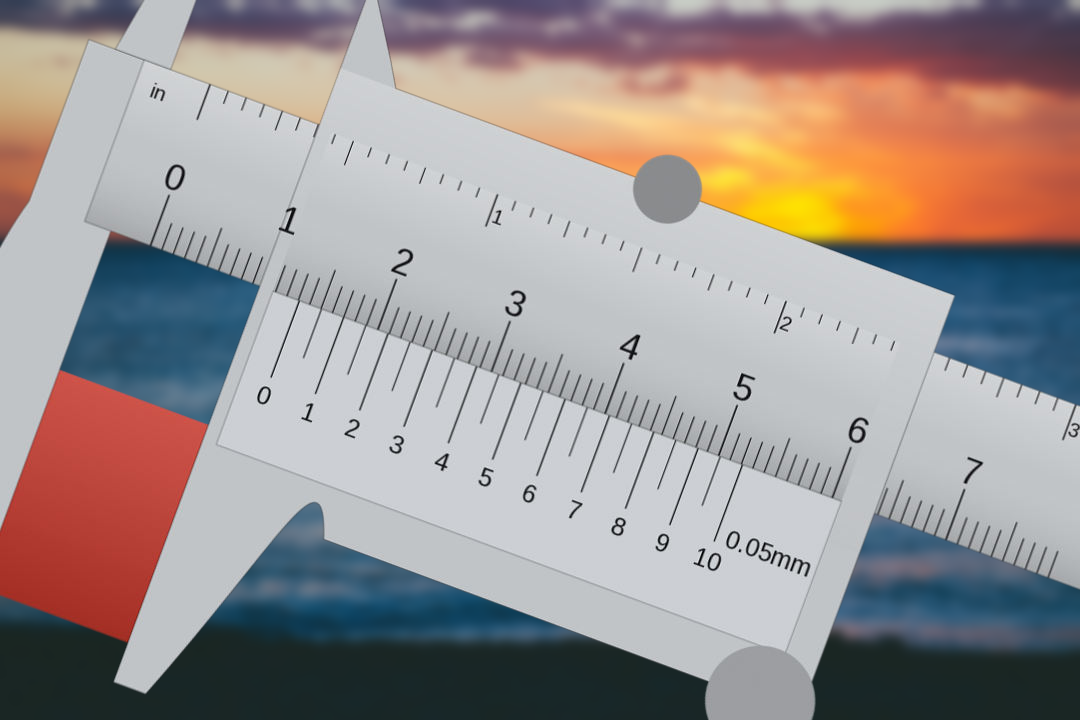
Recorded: 13.1,mm
